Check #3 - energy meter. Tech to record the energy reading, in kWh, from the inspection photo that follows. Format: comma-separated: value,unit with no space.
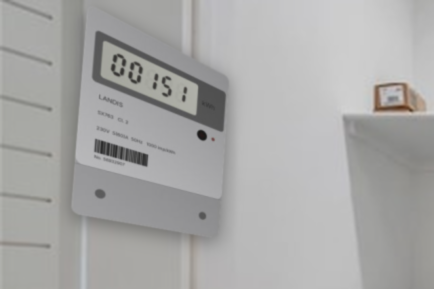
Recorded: 151,kWh
